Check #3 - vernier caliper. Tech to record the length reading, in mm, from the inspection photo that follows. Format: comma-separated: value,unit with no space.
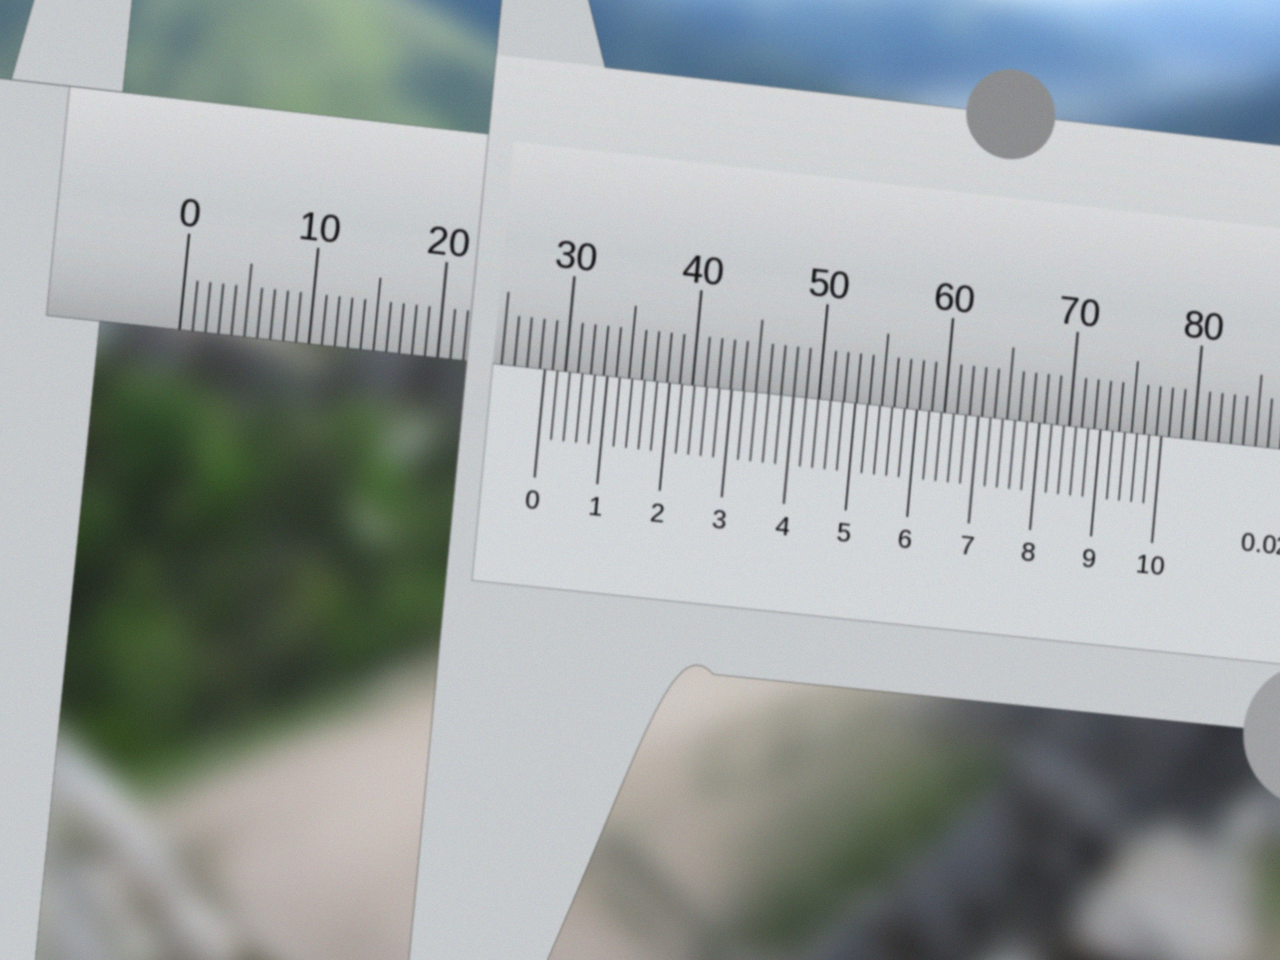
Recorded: 28.4,mm
